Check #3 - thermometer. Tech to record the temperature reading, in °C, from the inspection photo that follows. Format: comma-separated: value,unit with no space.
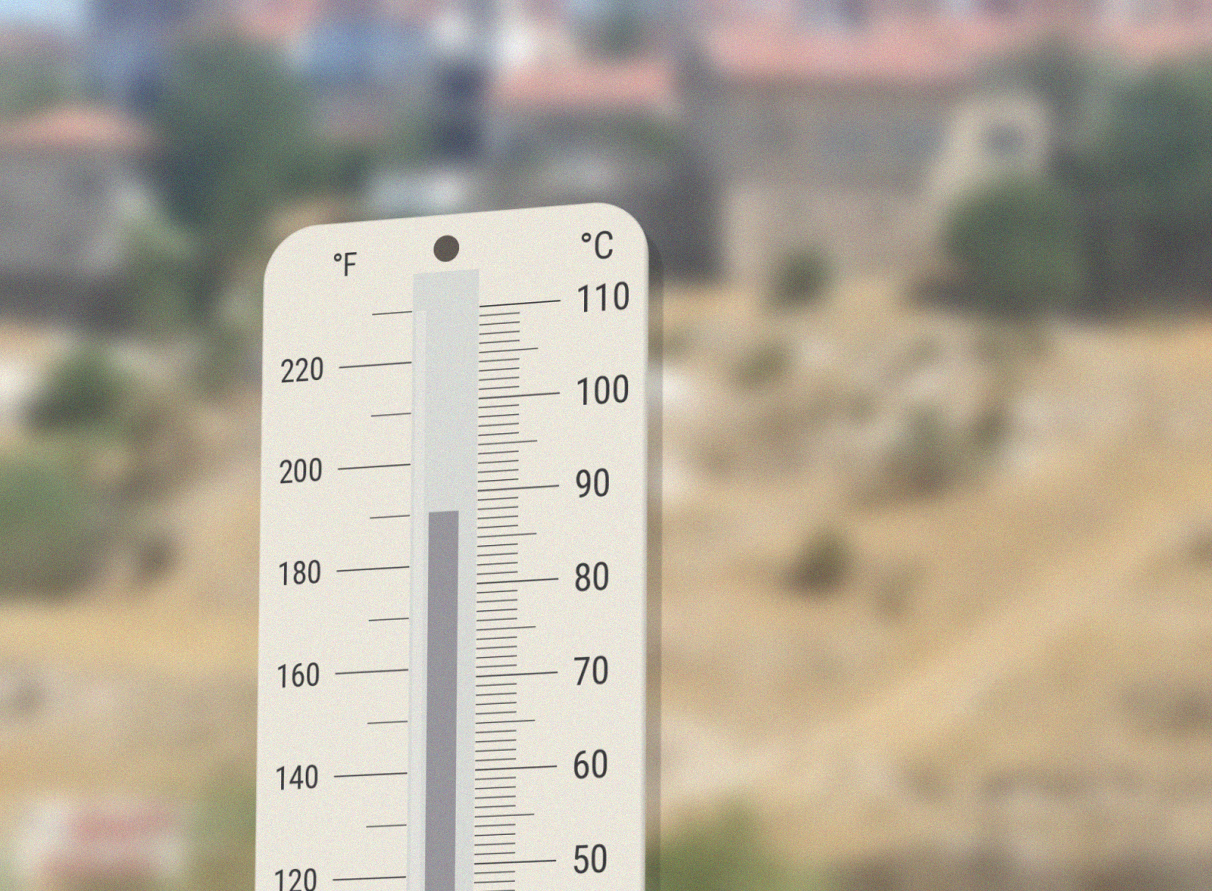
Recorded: 88,°C
